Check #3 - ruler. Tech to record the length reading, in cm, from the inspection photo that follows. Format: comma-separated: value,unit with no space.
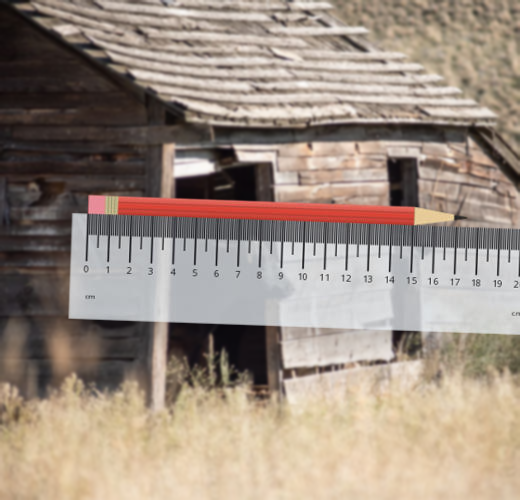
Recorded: 17.5,cm
